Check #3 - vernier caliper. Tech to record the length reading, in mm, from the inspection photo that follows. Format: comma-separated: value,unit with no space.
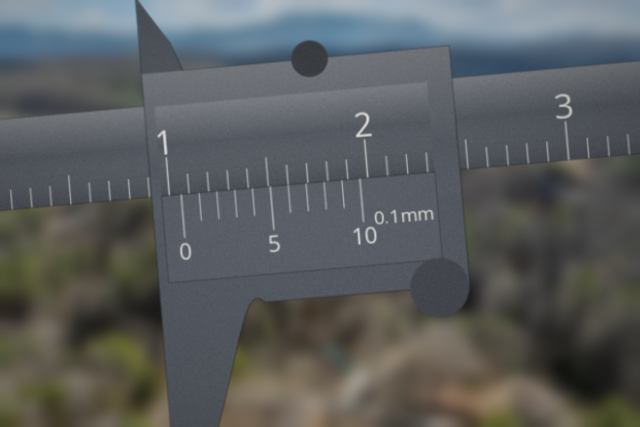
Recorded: 10.6,mm
